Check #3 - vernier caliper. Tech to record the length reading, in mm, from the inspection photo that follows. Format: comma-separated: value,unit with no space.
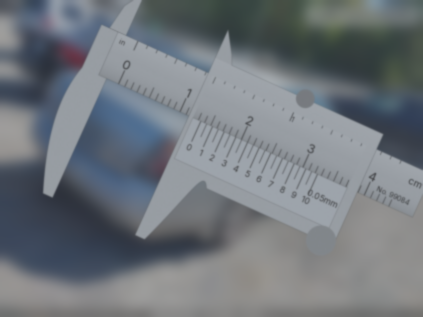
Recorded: 13.4,mm
